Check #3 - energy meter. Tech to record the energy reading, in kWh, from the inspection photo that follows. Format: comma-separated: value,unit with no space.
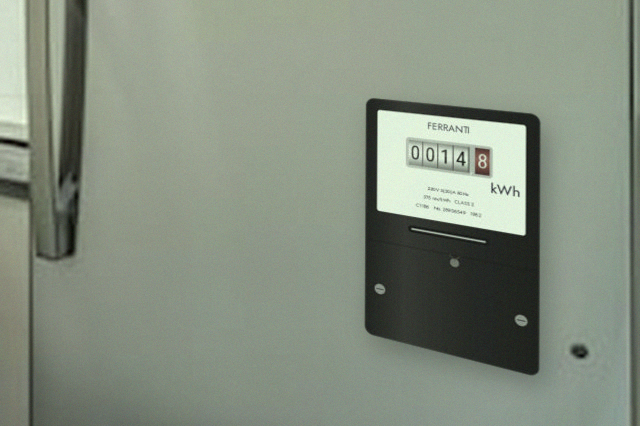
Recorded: 14.8,kWh
